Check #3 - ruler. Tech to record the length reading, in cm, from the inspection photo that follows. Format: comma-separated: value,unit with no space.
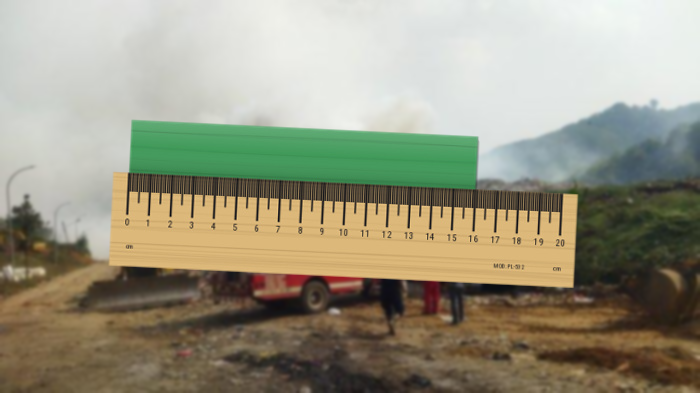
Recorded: 16,cm
